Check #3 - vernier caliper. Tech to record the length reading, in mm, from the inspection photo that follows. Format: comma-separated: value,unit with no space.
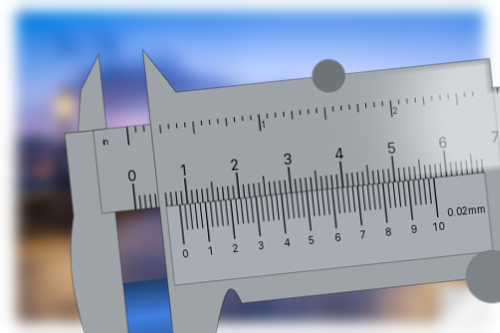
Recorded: 8.5,mm
